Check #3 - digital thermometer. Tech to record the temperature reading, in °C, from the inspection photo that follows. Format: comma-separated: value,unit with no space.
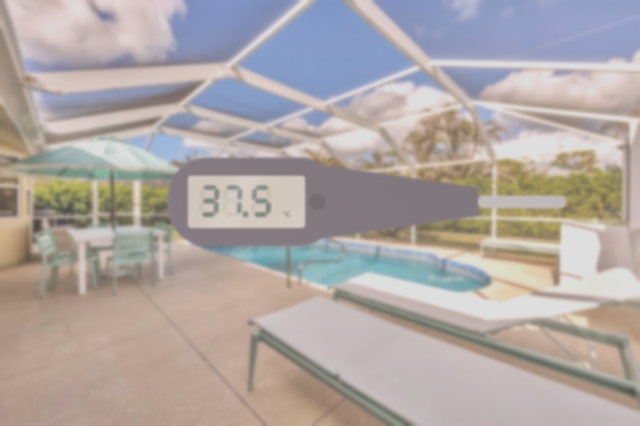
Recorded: 37.5,°C
